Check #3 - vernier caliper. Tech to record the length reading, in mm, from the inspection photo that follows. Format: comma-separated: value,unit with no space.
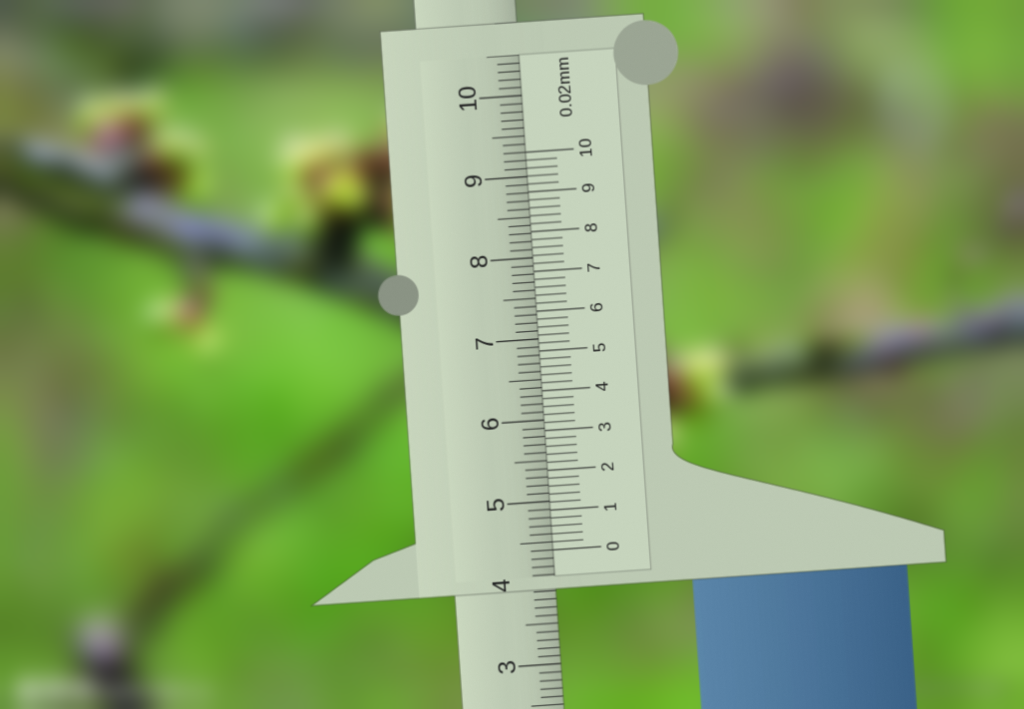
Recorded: 44.0,mm
